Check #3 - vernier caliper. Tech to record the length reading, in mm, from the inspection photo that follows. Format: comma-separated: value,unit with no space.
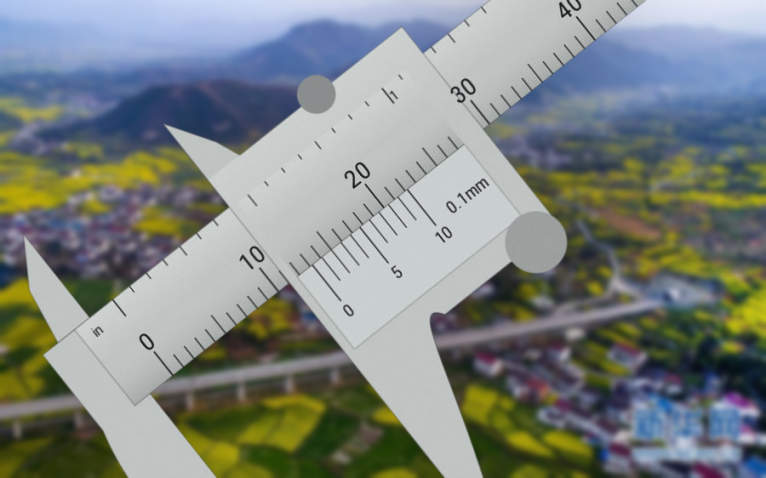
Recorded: 13.2,mm
